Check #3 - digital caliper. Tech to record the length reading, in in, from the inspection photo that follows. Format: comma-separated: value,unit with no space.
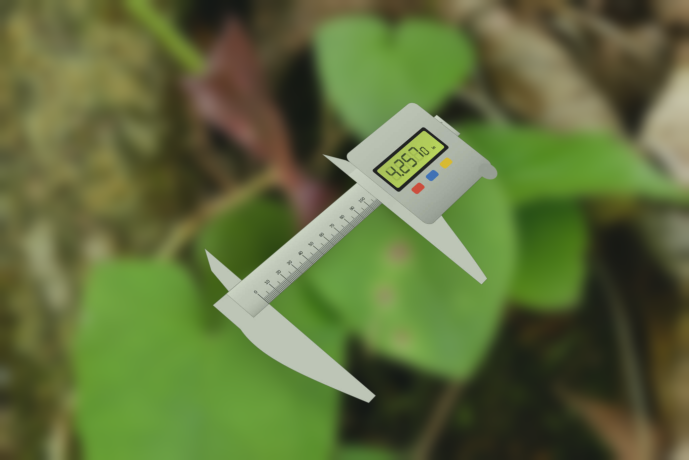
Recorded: 4.2570,in
